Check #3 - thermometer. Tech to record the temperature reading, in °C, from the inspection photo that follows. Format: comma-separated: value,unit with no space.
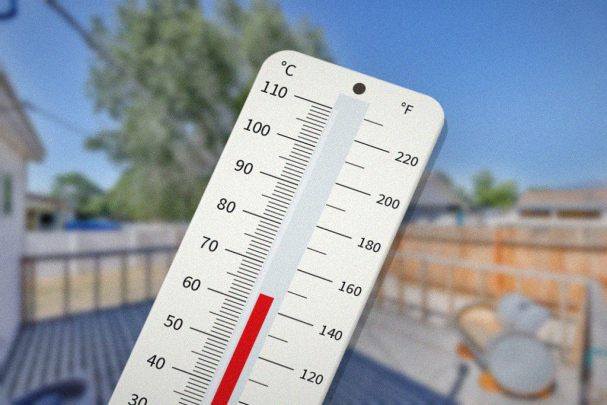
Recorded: 63,°C
